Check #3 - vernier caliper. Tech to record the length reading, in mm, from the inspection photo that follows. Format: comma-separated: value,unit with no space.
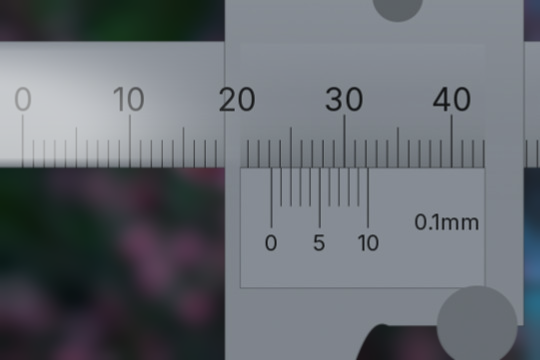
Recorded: 23.2,mm
